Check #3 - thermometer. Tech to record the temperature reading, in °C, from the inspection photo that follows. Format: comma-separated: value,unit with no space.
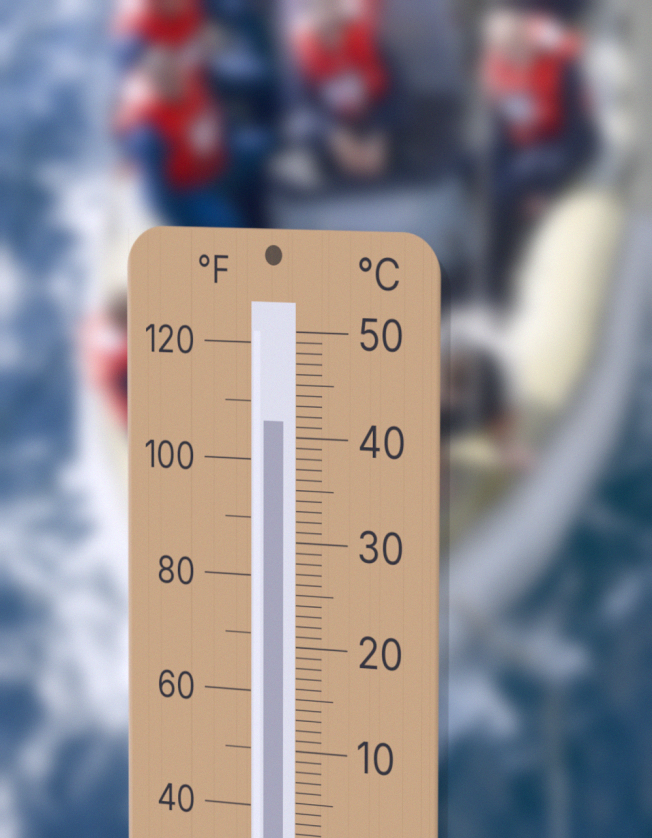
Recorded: 41.5,°C
